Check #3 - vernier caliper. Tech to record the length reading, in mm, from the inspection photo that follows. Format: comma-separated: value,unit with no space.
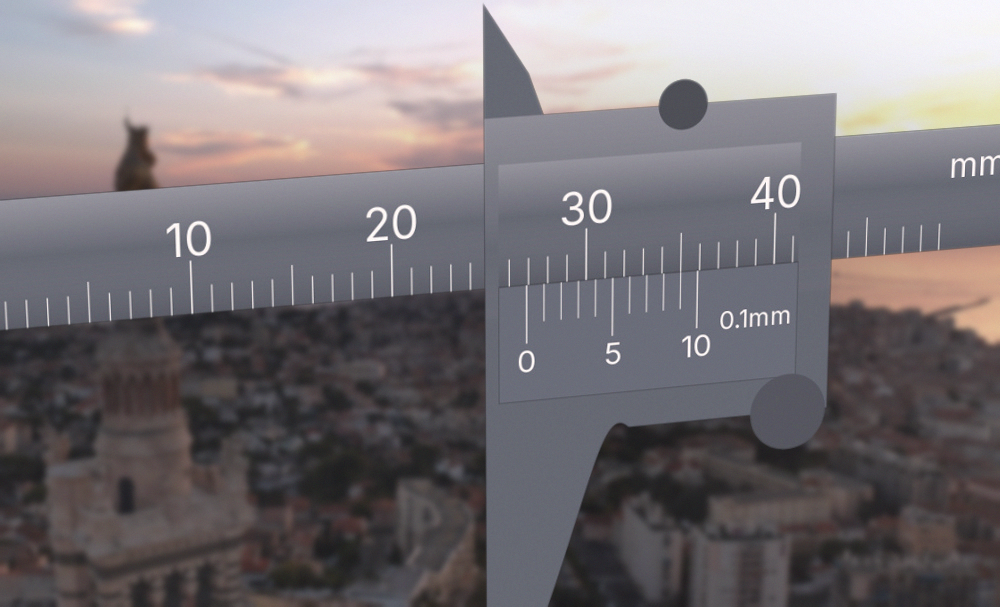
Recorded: 26.9,mm
